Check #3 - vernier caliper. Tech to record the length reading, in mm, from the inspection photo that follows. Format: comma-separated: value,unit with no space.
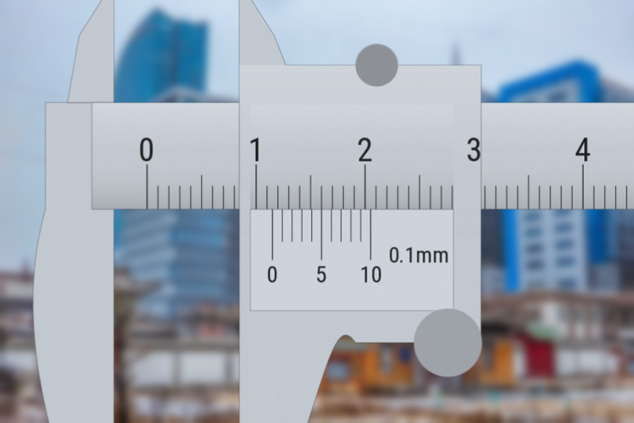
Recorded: 11.5,mm
